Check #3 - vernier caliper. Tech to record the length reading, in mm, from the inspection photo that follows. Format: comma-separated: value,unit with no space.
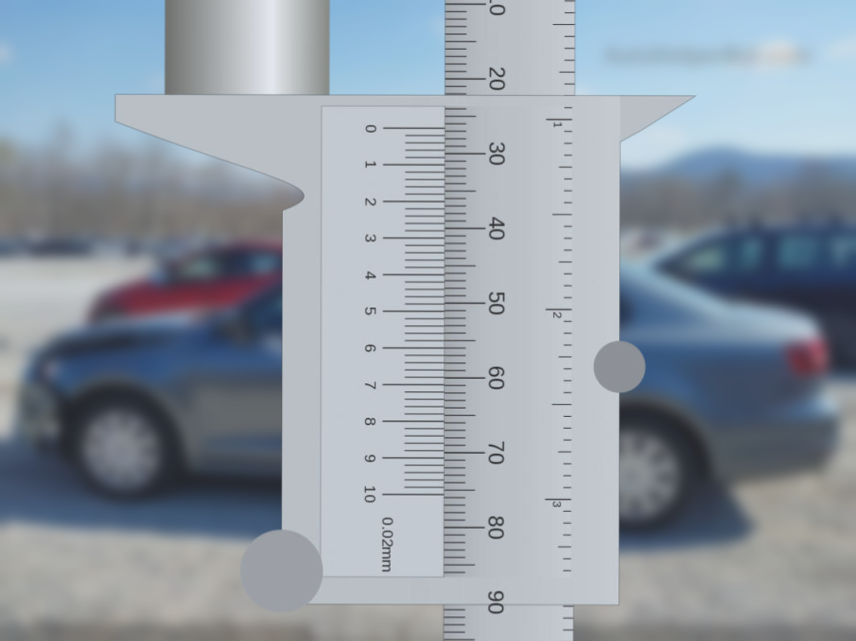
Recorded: 26.6,mm
